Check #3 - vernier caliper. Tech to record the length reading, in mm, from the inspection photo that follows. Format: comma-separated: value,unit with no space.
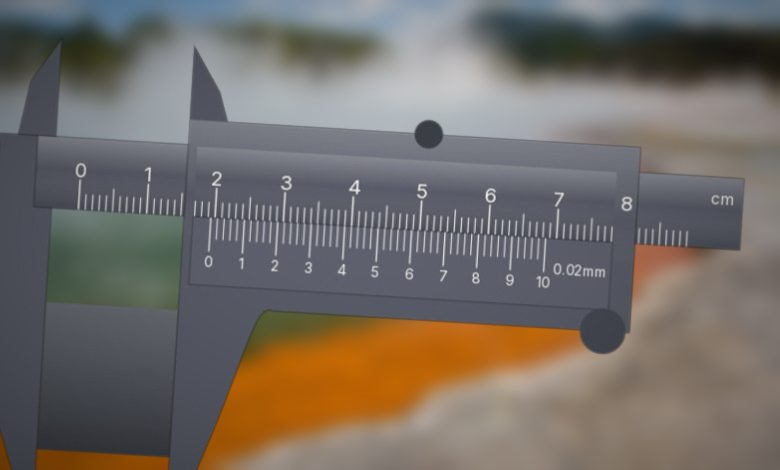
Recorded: 19.4,mm
